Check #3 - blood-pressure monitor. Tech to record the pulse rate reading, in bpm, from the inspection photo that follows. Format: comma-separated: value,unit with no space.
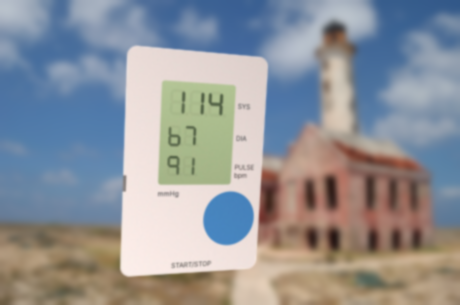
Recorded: 91,bpm
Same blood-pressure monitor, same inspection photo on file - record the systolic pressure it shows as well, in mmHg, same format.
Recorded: 114,mmHg
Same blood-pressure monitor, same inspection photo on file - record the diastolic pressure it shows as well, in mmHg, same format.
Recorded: 67,mmHg
